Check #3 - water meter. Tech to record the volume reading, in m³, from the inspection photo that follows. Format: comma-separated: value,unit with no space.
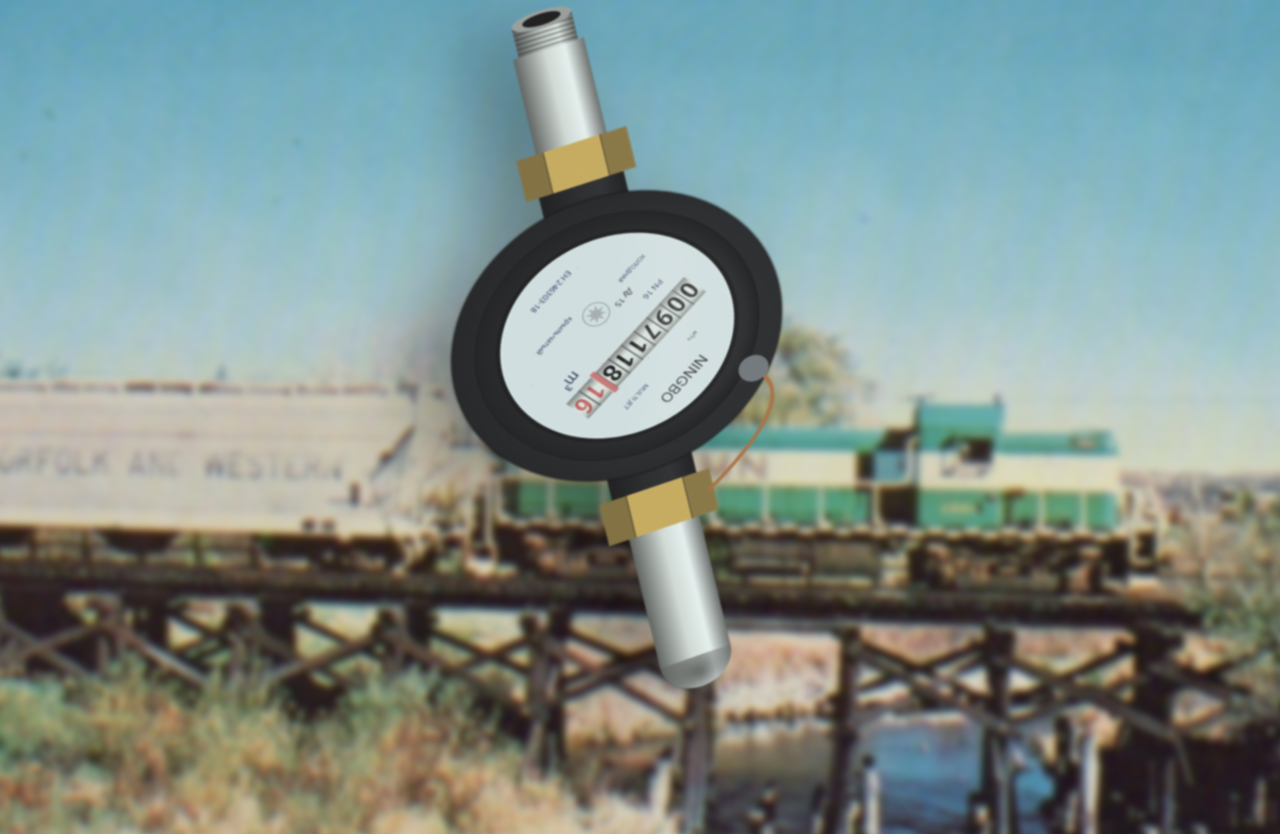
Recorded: 97118.16,m³
